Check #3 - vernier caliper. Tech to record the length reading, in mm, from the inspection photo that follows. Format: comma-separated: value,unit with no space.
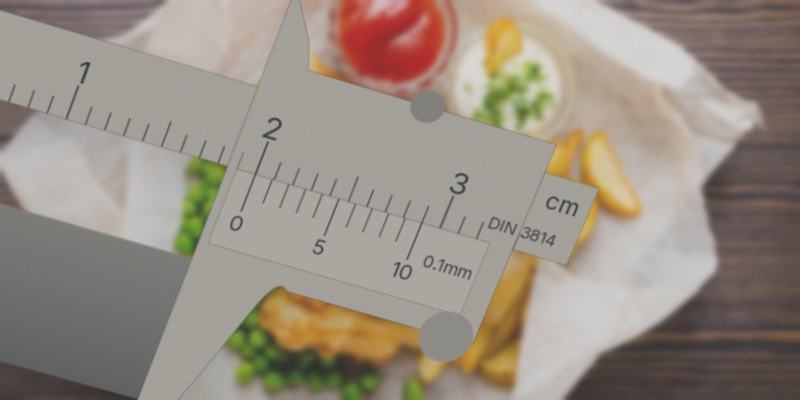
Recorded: 20.0,mm
